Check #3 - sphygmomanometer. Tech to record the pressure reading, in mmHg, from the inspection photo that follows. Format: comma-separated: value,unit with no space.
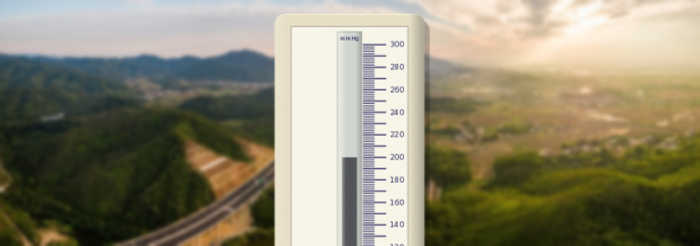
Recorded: 200,mmHg
